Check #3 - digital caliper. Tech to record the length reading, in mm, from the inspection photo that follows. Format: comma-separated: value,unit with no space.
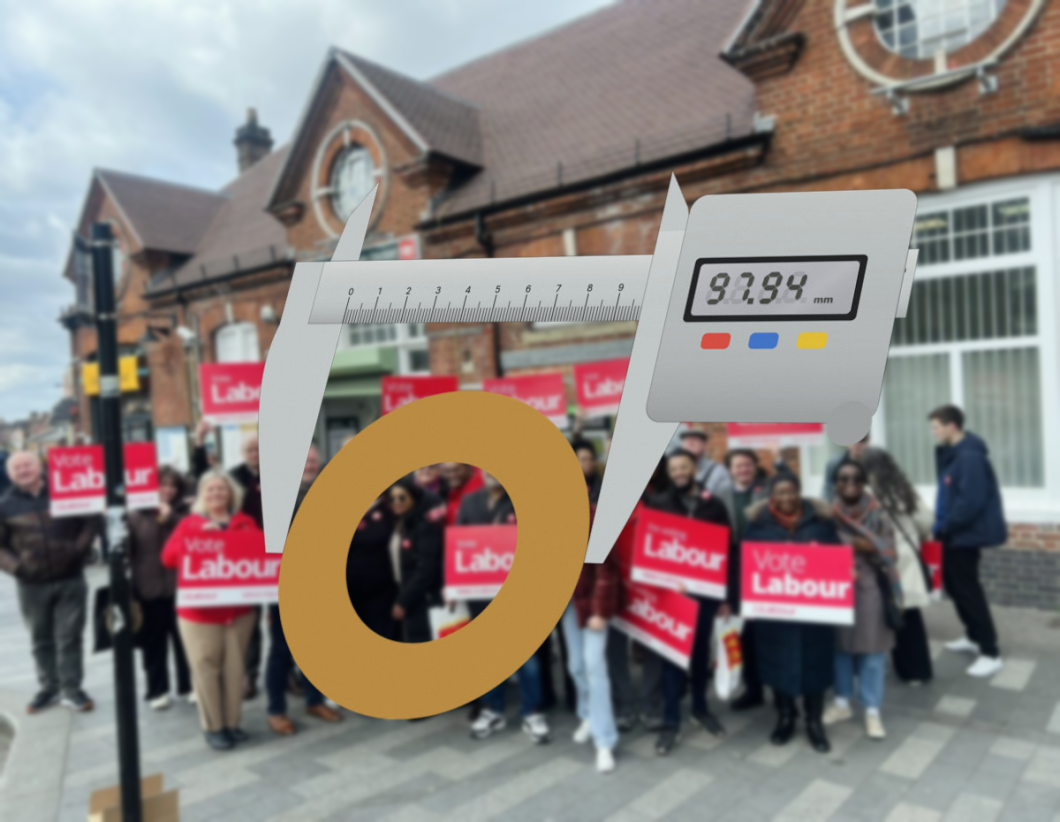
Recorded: 97.94,mm
